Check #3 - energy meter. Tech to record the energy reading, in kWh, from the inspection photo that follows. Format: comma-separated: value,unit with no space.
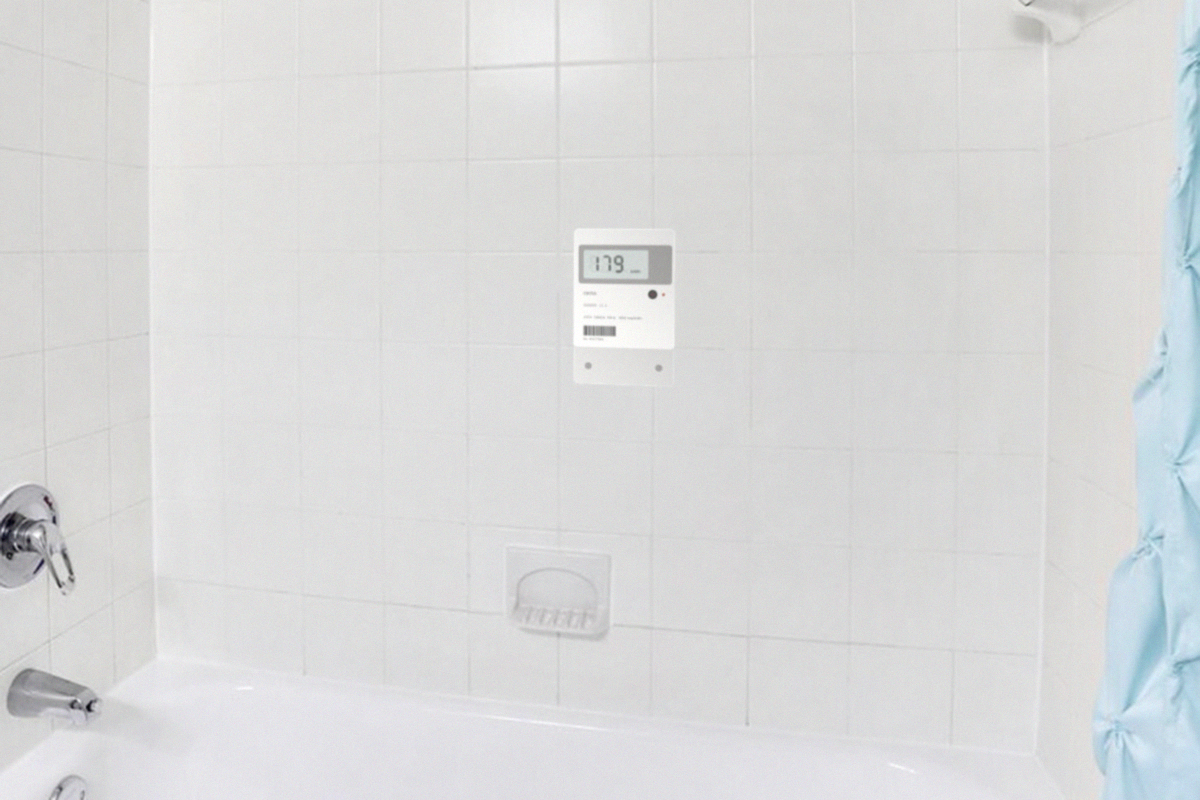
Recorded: 179,kWh
